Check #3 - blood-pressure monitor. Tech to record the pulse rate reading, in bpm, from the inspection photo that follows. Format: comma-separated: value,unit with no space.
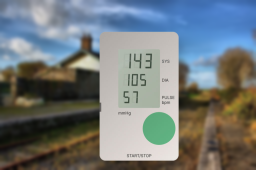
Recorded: 57,bpm
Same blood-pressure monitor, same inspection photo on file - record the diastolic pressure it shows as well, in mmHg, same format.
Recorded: 105,mmHg
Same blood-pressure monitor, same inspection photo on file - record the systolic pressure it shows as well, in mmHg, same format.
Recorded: 143,mmHg
